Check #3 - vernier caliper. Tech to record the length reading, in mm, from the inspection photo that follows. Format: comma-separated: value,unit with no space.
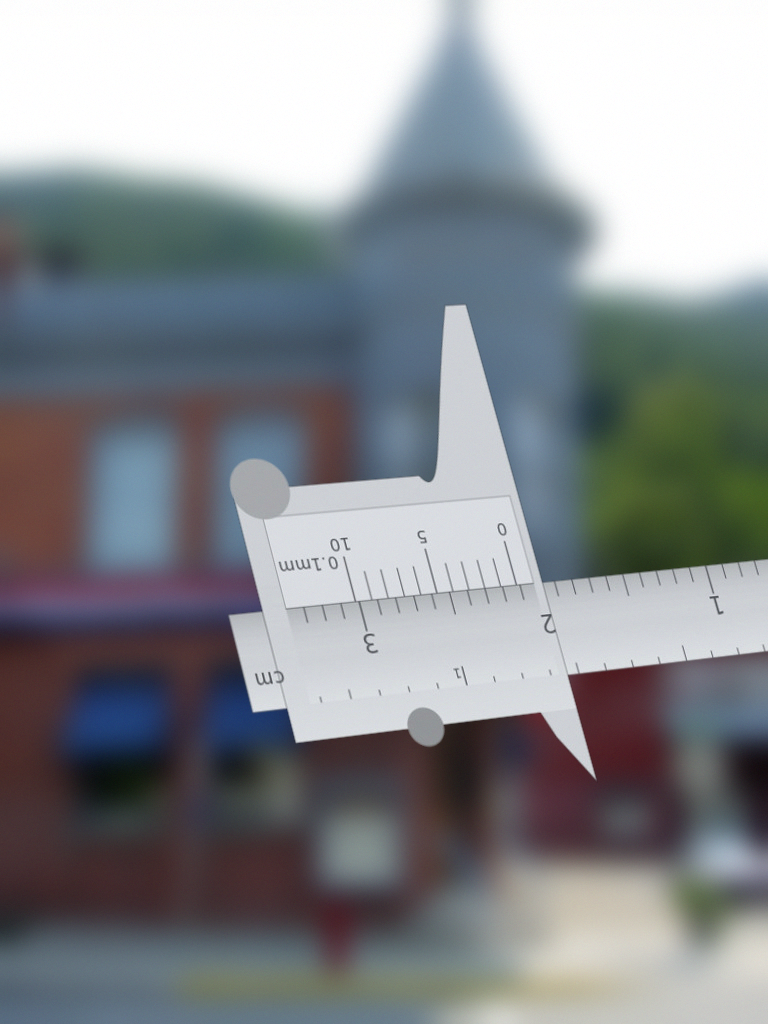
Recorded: 21.2,mm
